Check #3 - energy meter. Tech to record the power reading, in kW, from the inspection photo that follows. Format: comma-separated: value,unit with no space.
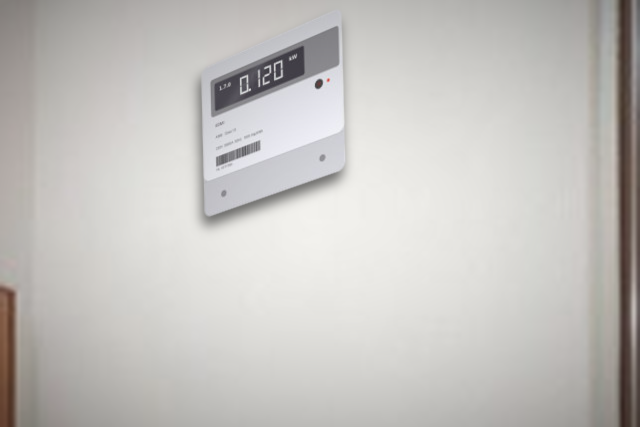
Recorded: 0.120,kW
